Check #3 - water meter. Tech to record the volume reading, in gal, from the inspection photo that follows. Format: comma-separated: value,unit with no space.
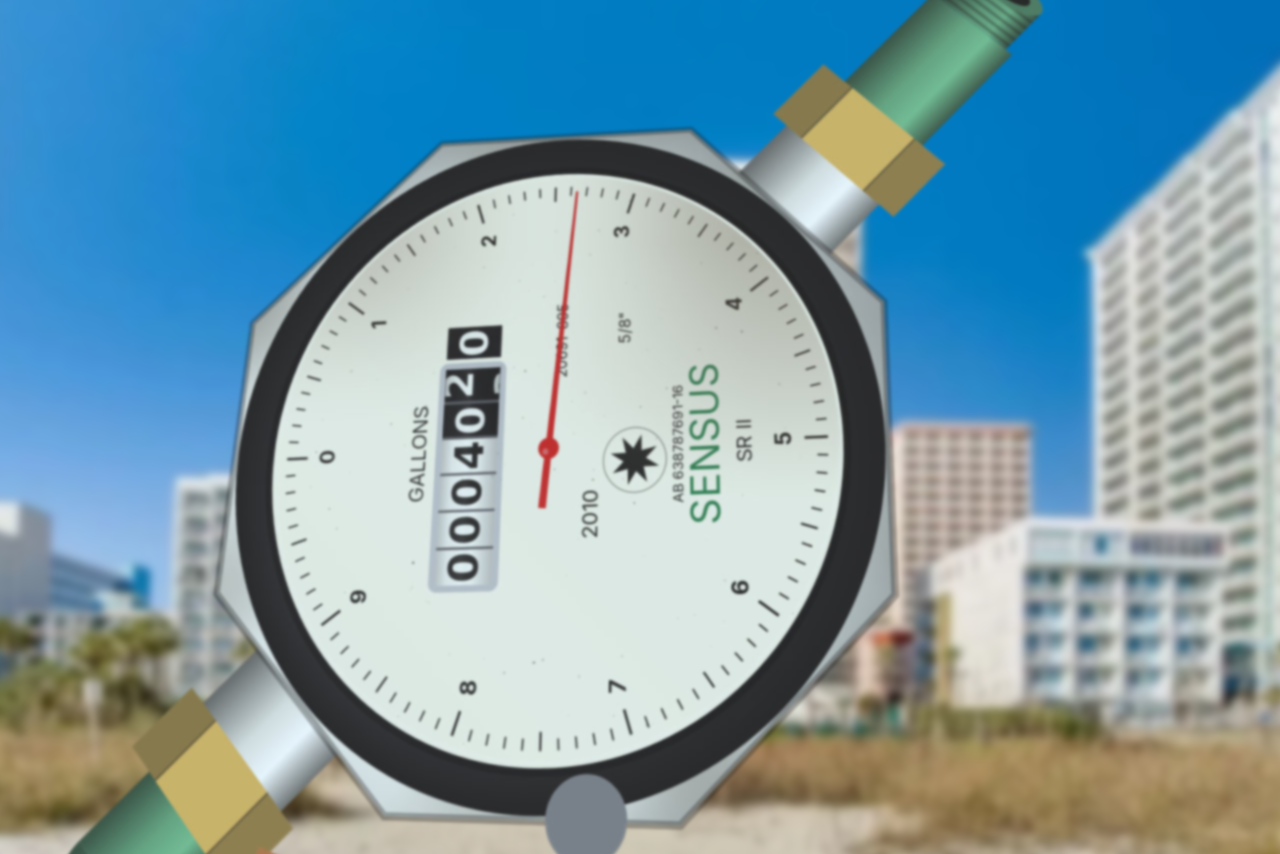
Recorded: 4022.6,gal
